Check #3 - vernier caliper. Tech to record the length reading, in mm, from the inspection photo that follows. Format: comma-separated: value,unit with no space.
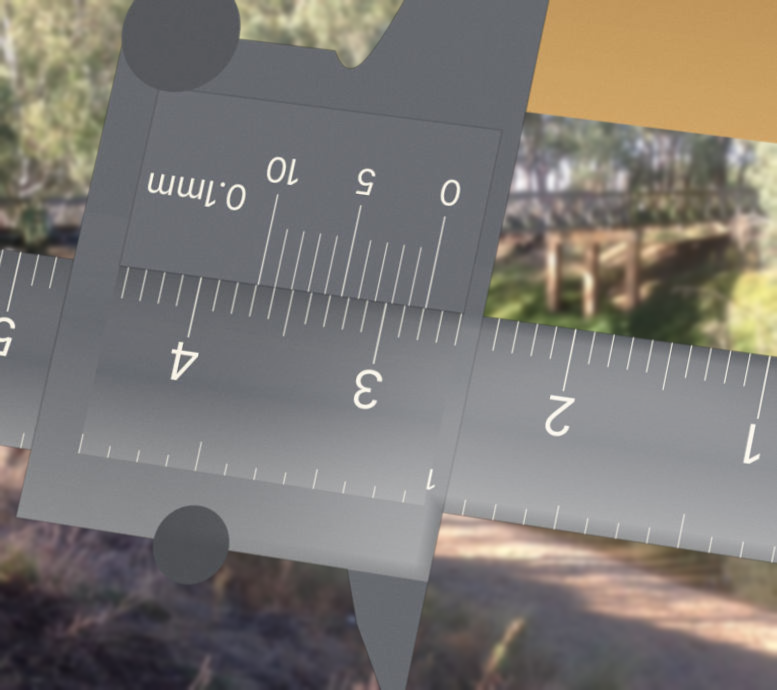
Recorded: 27.9,mm
